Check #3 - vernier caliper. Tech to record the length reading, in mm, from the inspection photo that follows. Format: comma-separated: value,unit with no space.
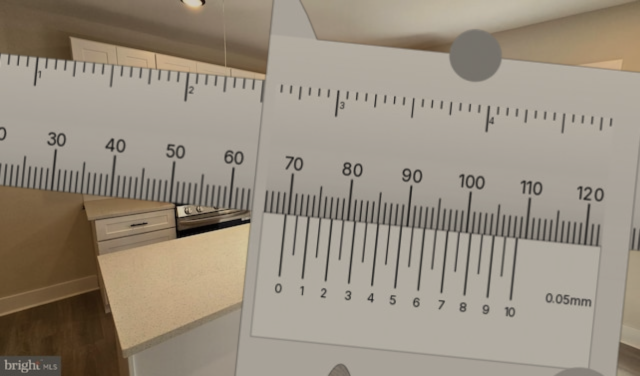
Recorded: 69.5,mm
